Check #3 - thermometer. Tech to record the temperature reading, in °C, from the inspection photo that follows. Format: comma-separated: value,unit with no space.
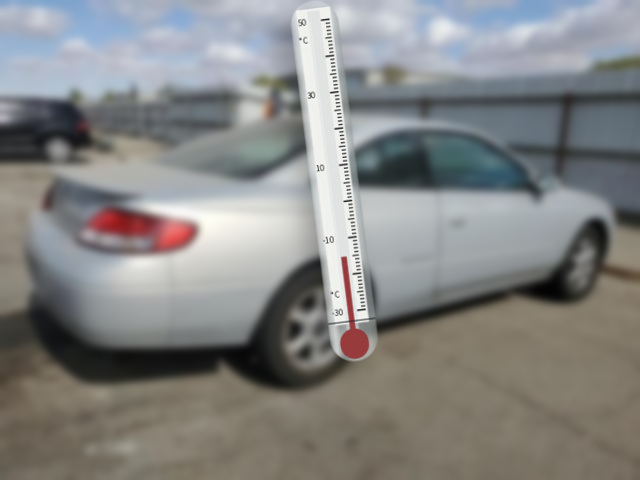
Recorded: -15,°C
